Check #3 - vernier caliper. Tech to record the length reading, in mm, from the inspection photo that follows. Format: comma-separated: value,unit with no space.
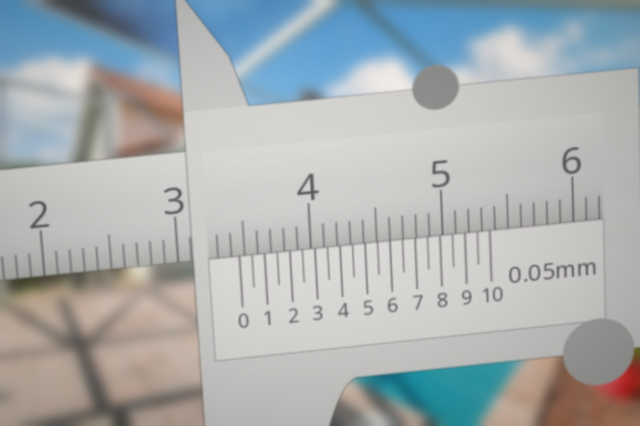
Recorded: 34.6,mm
